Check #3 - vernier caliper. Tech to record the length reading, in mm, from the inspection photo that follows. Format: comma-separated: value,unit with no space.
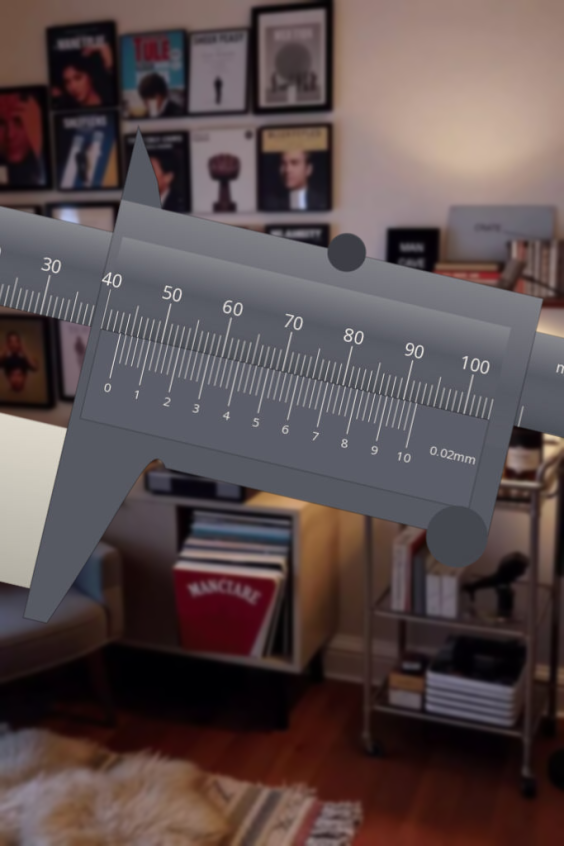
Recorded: 43.2,mm
